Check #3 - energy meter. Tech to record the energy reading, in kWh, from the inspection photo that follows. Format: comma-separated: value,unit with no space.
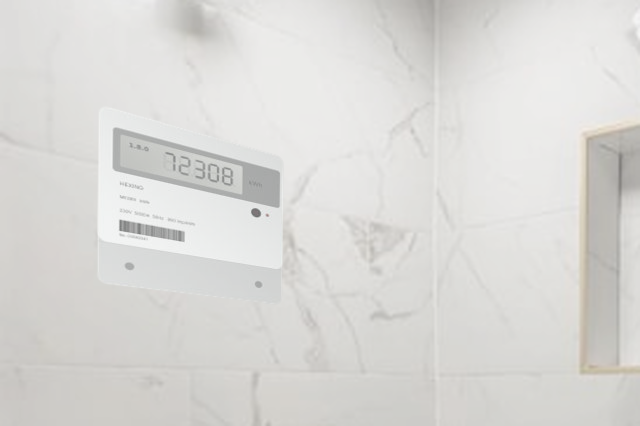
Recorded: 72308,kWh
